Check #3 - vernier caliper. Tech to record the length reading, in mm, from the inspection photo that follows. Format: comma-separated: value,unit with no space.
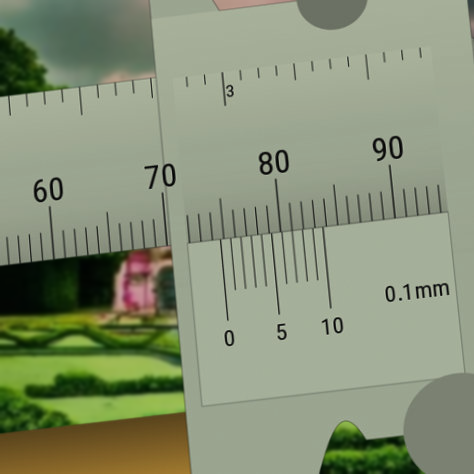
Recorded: 74.7,mm
